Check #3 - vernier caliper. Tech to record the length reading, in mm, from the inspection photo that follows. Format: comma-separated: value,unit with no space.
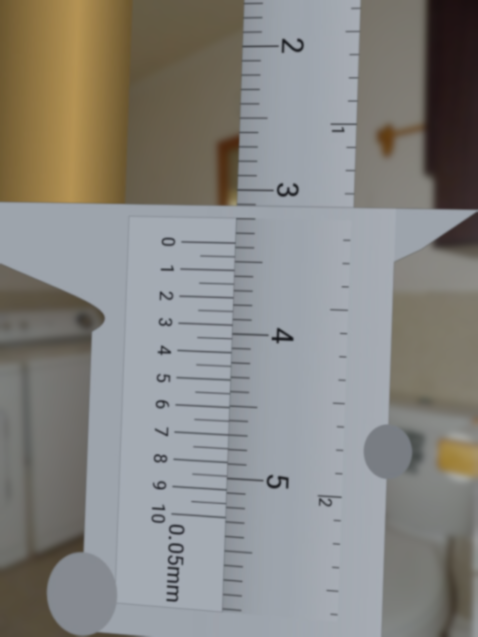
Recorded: 33.7,mm
